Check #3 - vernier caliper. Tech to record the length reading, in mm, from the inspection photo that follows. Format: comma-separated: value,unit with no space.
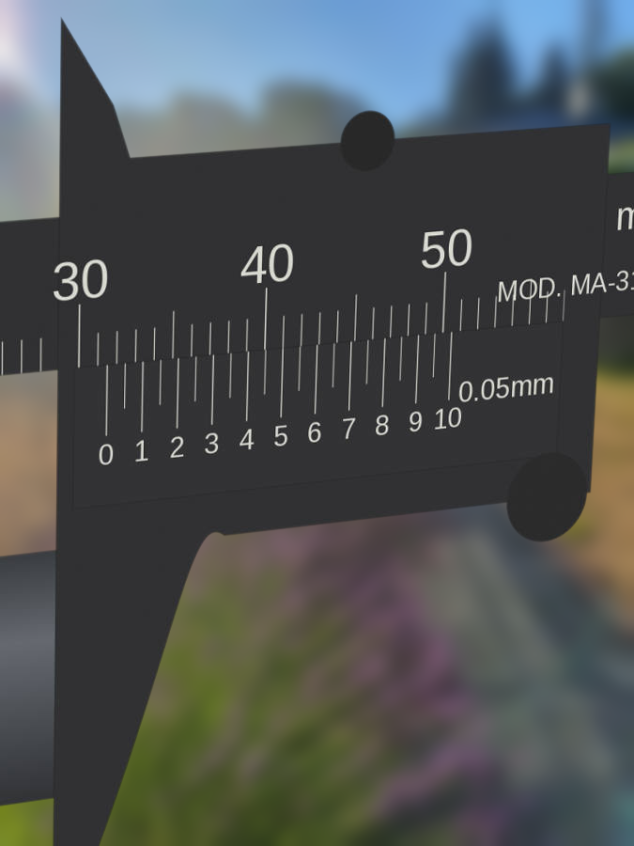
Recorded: 31.5,mm
